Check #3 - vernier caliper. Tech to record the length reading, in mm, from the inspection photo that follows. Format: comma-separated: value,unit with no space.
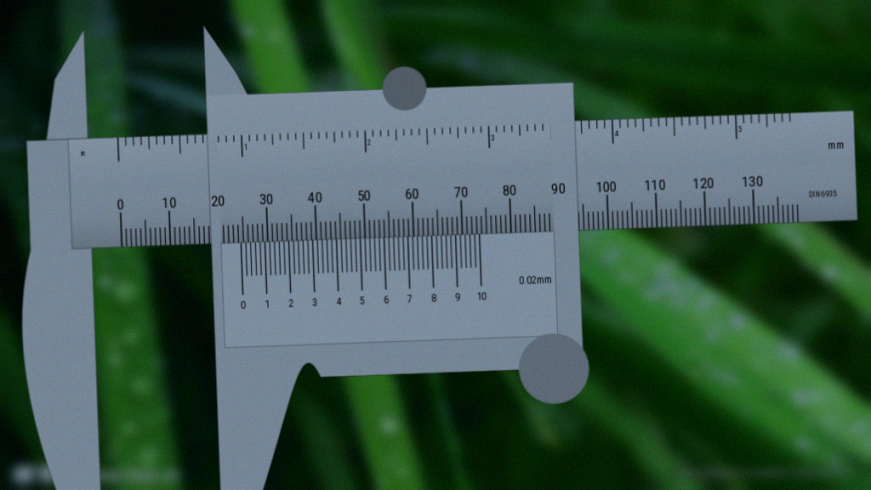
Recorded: 24.5,mm
